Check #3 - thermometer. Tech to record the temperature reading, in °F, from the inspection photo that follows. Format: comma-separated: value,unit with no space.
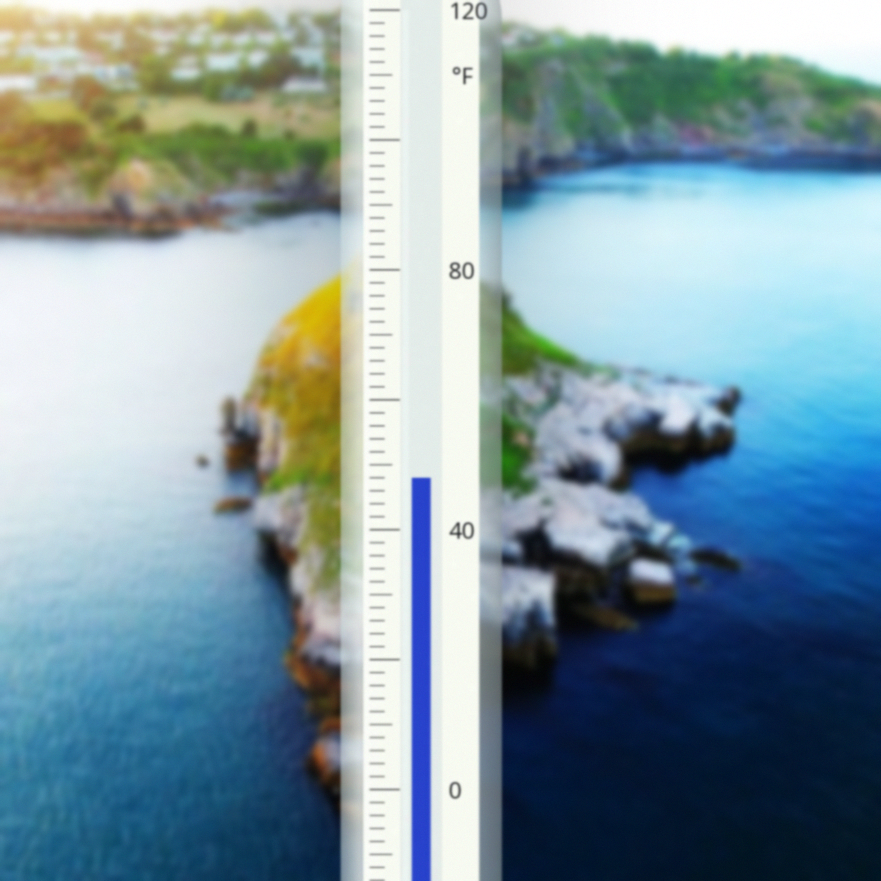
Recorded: 48,°F
